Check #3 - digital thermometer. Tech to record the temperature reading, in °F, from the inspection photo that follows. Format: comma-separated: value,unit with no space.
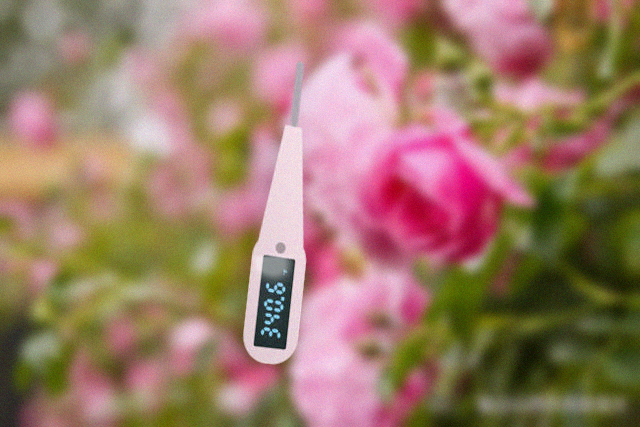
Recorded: 340.6,°F
